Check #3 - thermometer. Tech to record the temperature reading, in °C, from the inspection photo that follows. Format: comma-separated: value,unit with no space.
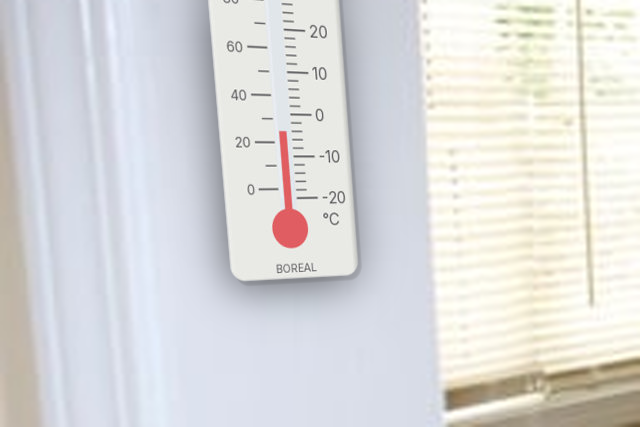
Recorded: -4,°C
